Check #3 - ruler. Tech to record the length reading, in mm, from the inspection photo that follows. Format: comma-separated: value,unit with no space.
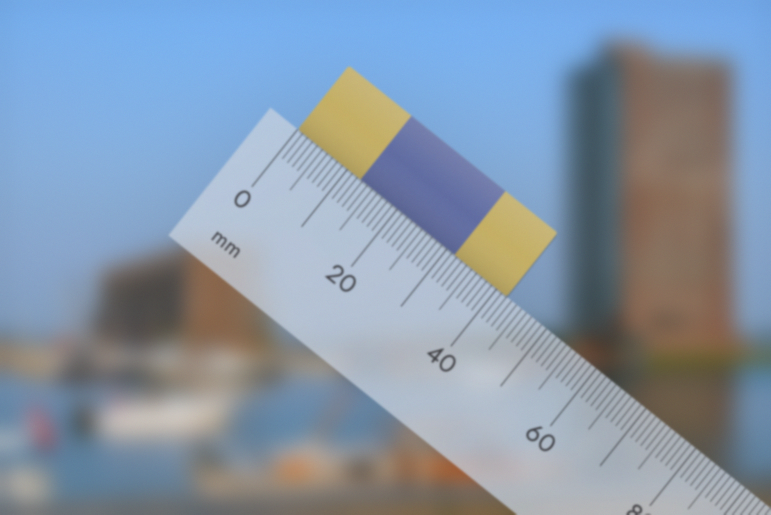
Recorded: 42,mm
